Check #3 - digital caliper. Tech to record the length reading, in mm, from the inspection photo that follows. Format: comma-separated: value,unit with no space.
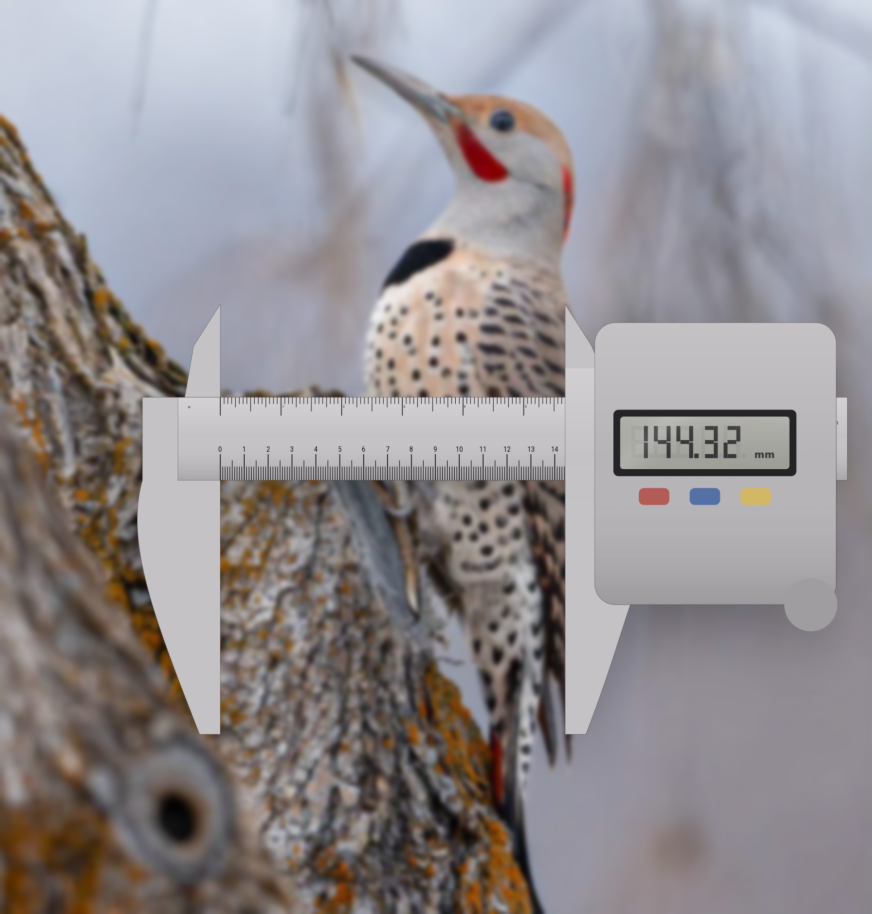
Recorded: 144.32,mm
